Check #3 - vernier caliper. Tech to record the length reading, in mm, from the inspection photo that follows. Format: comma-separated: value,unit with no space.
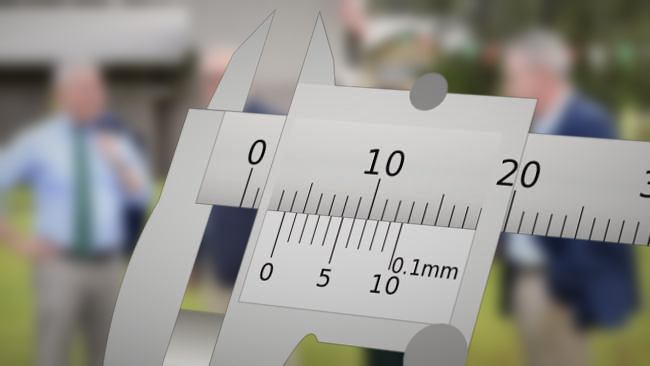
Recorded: 3.6,mm
